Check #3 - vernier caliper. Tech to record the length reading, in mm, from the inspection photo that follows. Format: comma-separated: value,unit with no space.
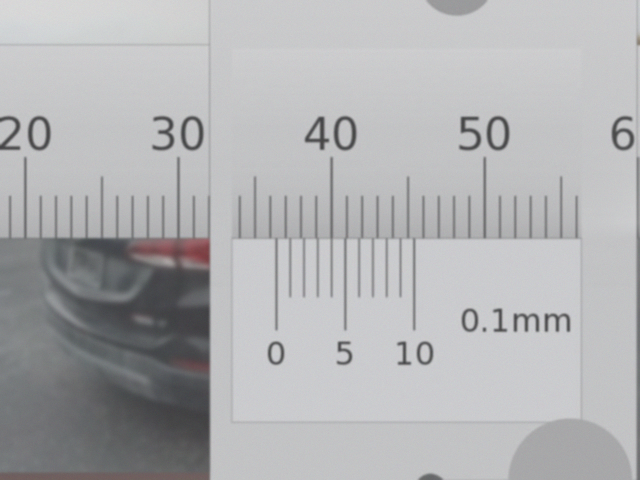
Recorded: 36.4,mm
